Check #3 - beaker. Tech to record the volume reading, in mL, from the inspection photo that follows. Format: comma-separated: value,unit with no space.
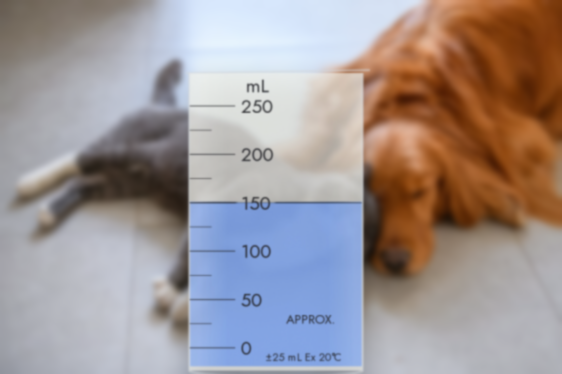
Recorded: 150,mL
